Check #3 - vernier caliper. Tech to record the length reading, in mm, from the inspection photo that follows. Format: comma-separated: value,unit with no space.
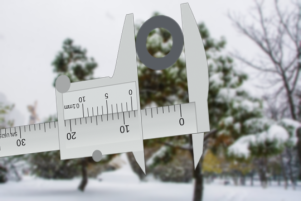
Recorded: 8.4,mm
